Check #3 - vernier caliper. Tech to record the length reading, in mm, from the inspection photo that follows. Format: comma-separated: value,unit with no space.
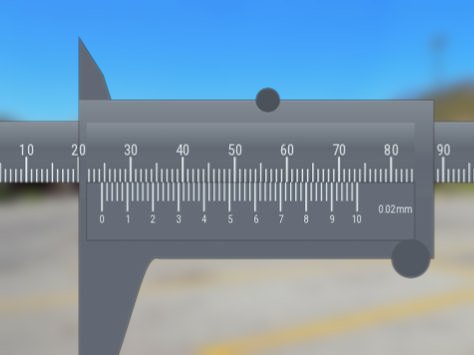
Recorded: 24.5,mm
